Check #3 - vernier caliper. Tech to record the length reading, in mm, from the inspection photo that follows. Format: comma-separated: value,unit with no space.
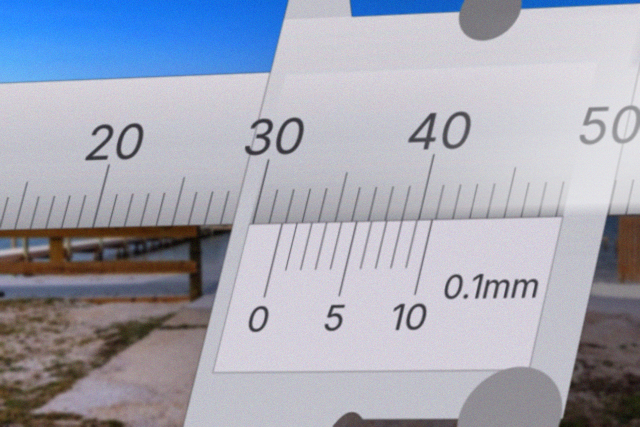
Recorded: 31.8,mm
